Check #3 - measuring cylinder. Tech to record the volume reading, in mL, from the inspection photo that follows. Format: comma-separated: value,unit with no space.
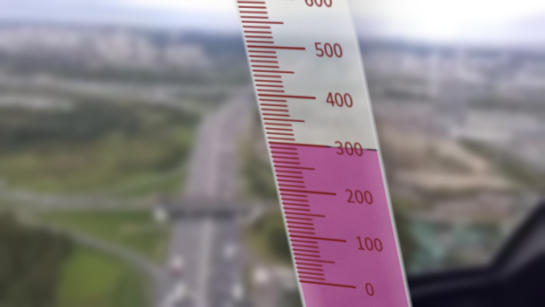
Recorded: 300,mL
